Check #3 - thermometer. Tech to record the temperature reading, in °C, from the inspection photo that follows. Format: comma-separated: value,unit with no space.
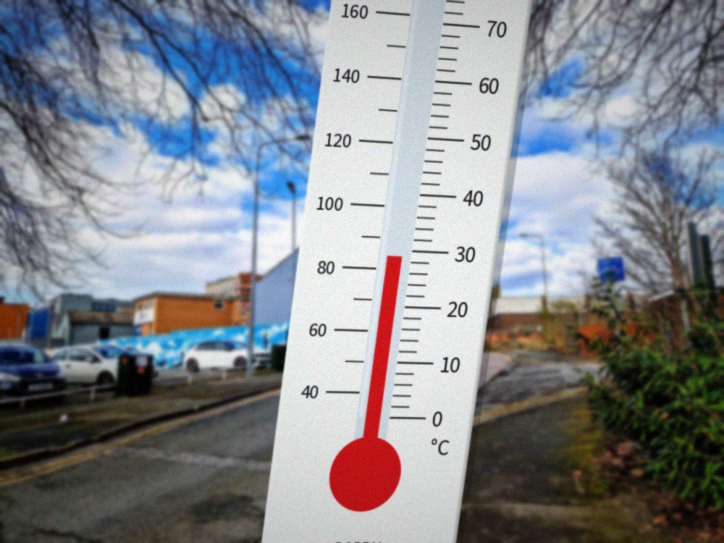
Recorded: 29,°C
